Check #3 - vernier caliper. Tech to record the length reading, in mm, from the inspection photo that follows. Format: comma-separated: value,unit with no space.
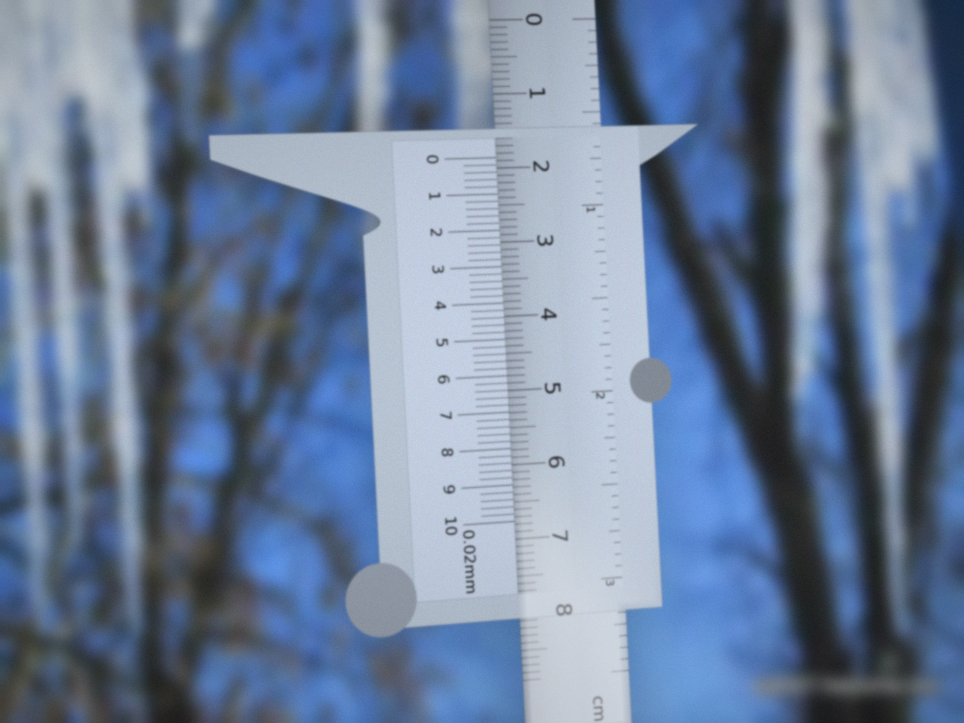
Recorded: 18.6,mm
